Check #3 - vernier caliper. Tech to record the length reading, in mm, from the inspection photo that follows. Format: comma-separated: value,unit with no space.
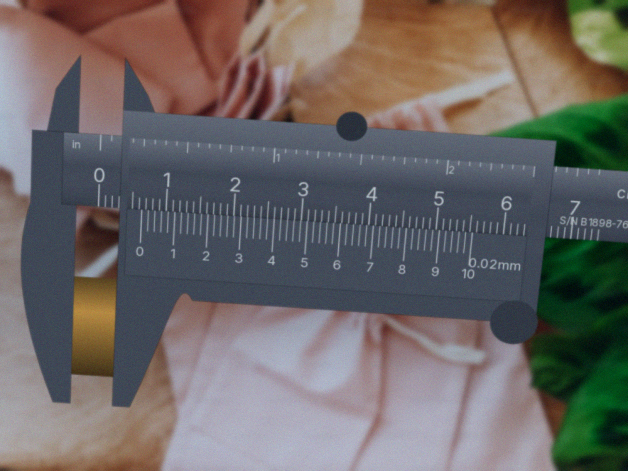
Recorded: 6.4,mm
